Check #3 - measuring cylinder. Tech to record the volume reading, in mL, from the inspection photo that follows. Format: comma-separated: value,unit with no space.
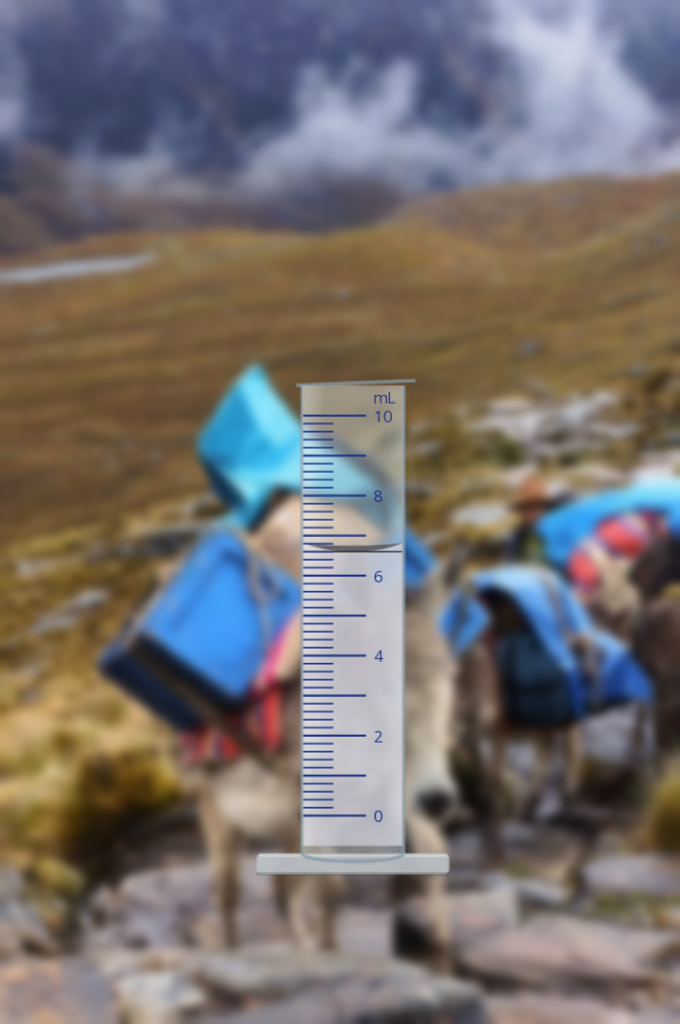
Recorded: 6.6,mL
